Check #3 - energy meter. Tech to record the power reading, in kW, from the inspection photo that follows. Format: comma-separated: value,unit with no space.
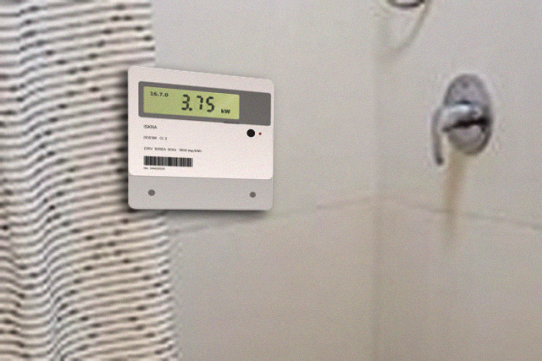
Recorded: 3.75,kW
